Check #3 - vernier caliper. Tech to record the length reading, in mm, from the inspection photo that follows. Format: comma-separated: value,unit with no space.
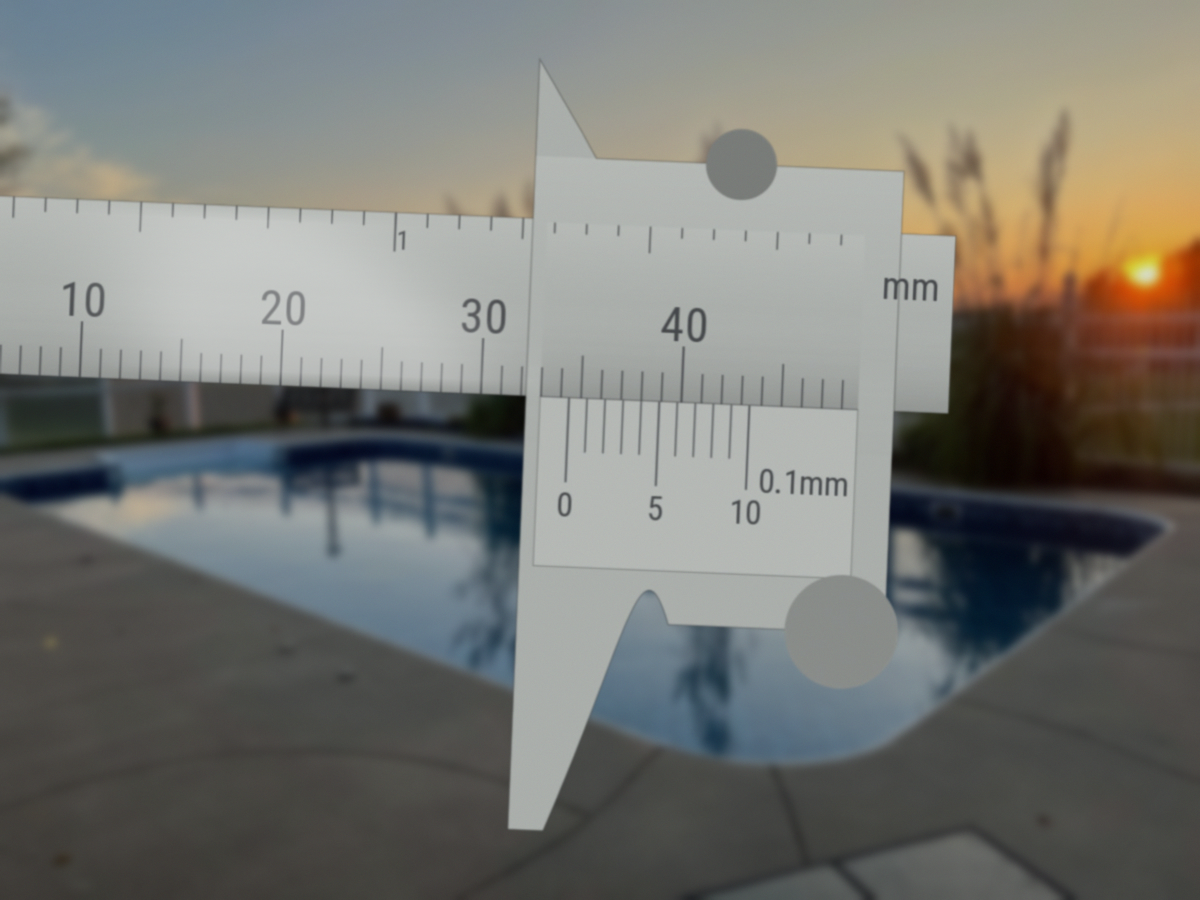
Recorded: 34.4,mm
